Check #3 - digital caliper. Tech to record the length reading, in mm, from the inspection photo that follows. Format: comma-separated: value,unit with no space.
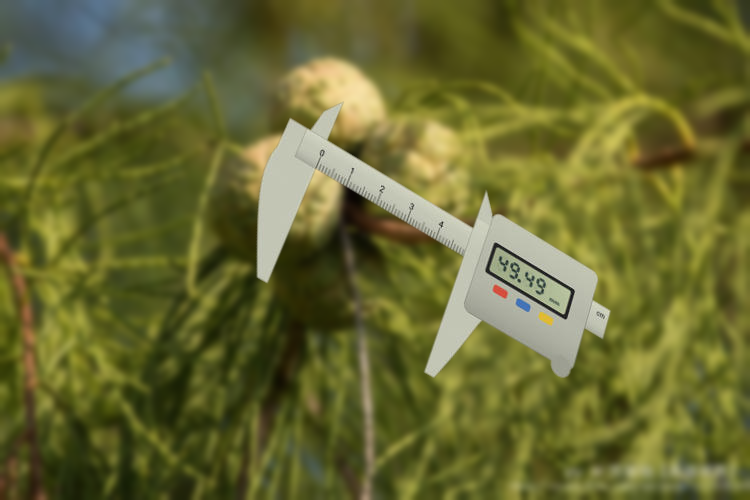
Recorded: 49.49,mm
